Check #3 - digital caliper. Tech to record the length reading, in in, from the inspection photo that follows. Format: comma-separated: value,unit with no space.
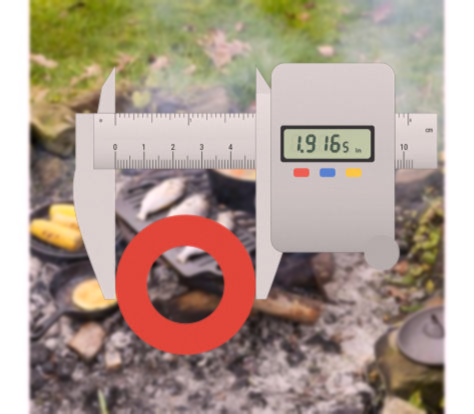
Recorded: 1.9165,in
